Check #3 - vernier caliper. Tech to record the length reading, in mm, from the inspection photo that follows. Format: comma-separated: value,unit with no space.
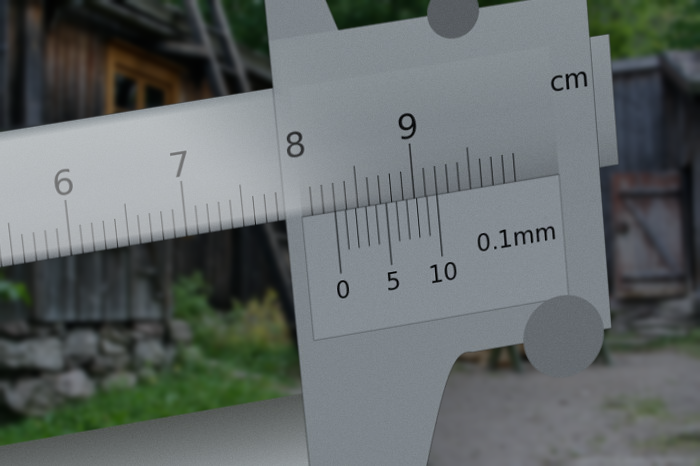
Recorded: 83.0,mm
